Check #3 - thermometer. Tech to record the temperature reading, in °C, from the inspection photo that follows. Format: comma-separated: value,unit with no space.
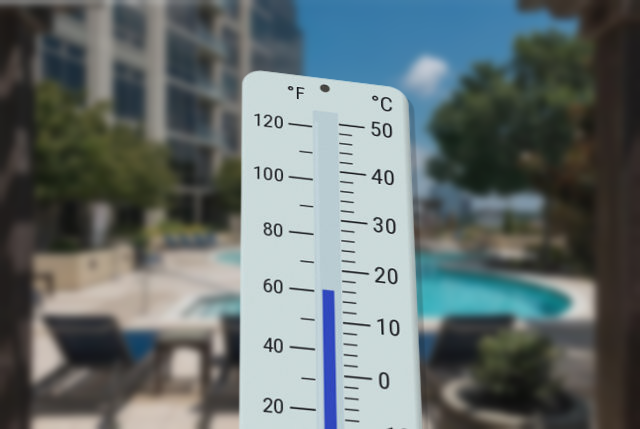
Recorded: 16,°C
